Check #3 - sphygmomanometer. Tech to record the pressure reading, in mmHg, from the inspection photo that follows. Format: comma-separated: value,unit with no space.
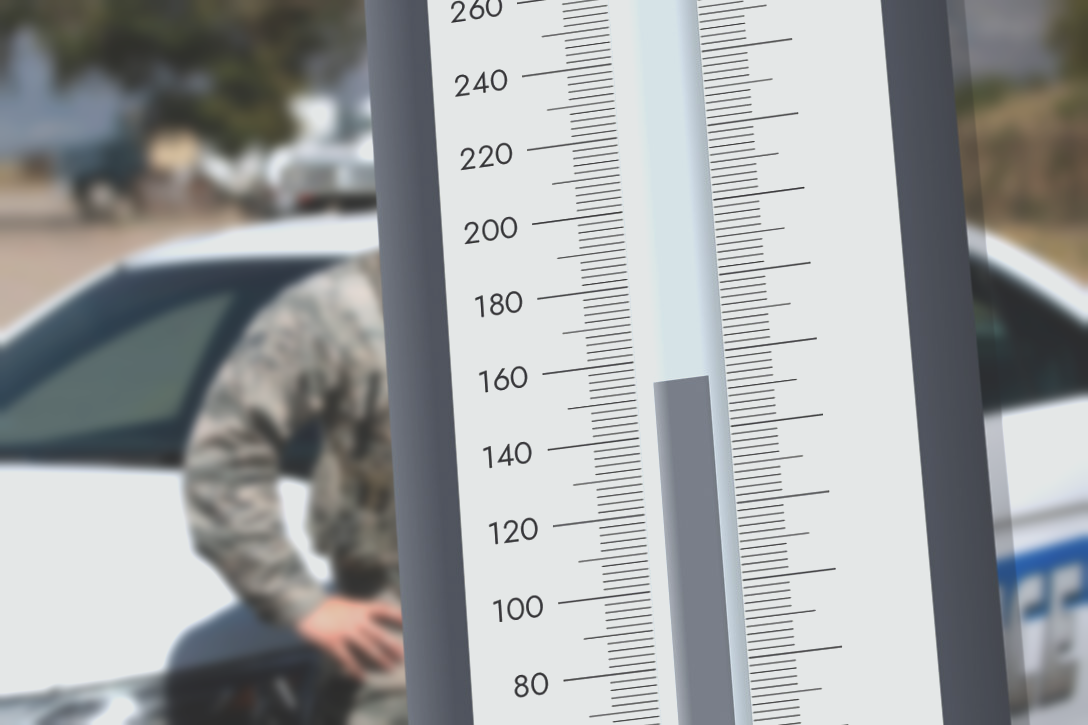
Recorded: 154,mmHg
